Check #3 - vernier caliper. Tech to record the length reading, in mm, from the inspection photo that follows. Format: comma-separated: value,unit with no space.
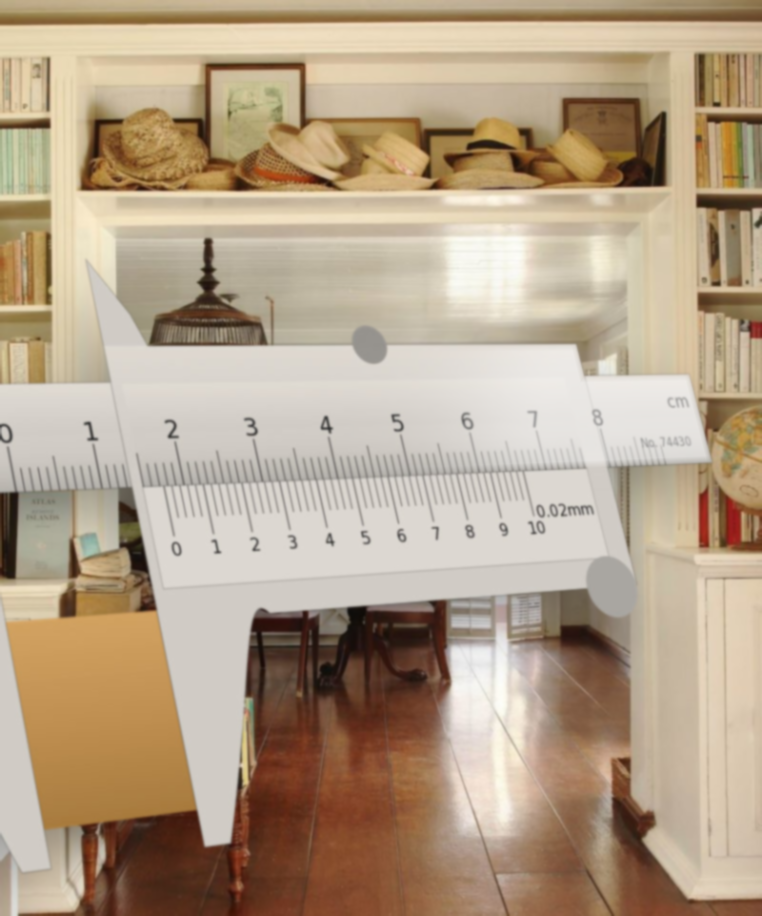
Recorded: 17.5,mm
